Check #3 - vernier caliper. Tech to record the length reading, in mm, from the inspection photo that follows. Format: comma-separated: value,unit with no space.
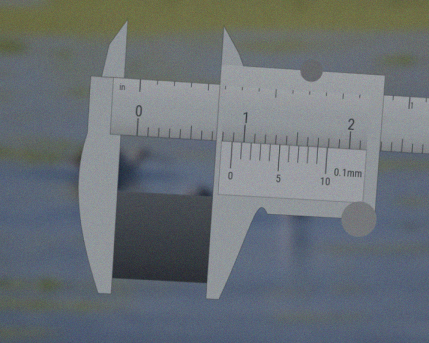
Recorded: 8.9,mm
